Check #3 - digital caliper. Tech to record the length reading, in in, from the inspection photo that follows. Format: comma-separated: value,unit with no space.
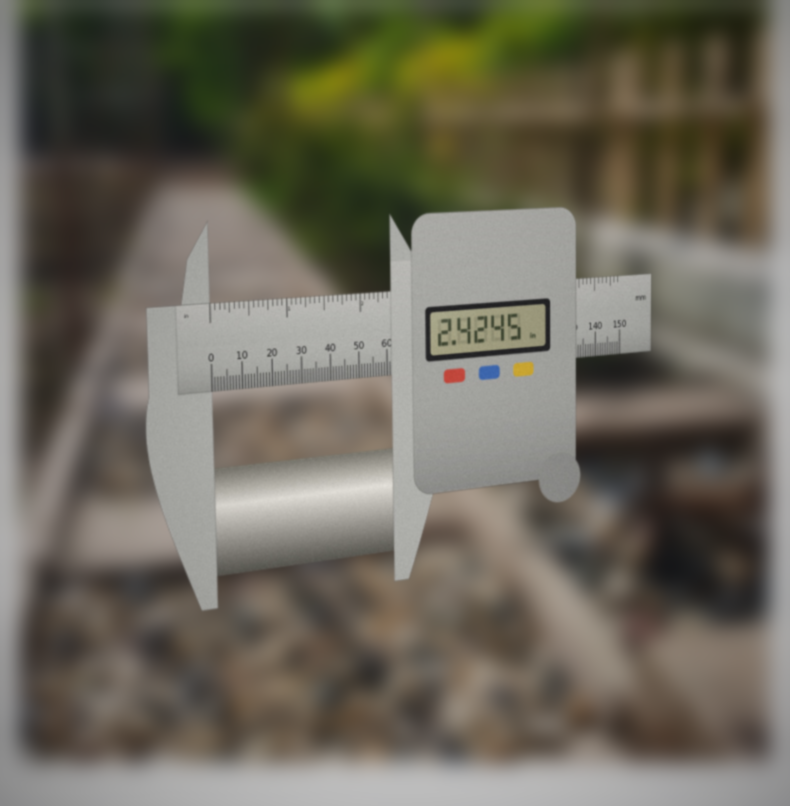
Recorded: 2.4245,in
